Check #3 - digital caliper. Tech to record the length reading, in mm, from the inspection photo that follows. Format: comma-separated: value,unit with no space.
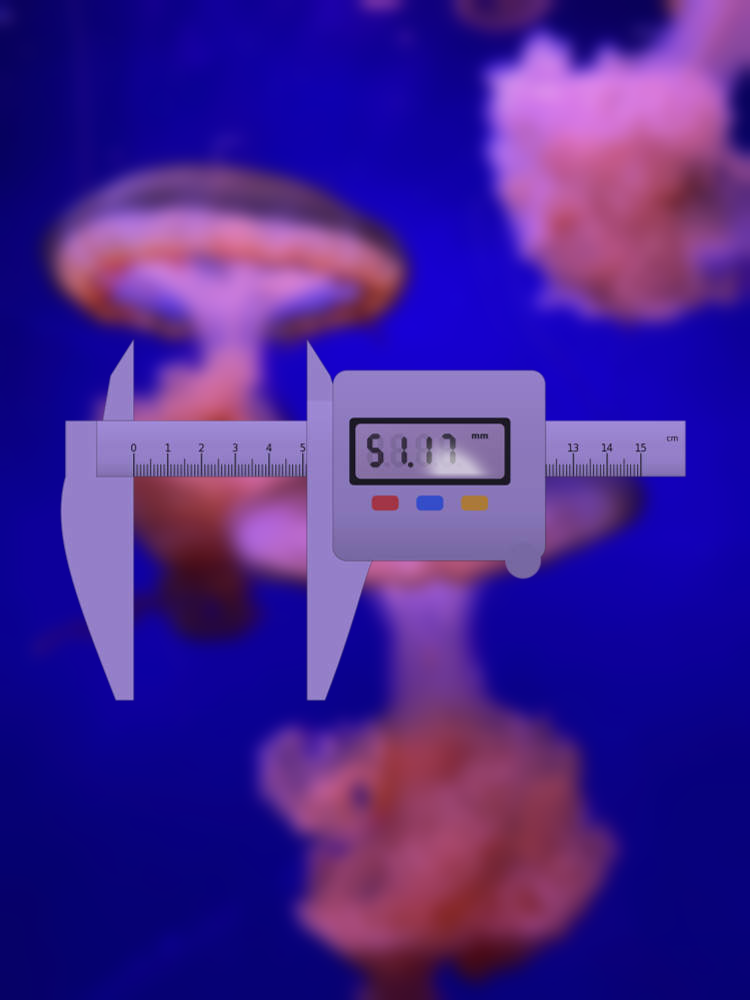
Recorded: 51.17,mm
